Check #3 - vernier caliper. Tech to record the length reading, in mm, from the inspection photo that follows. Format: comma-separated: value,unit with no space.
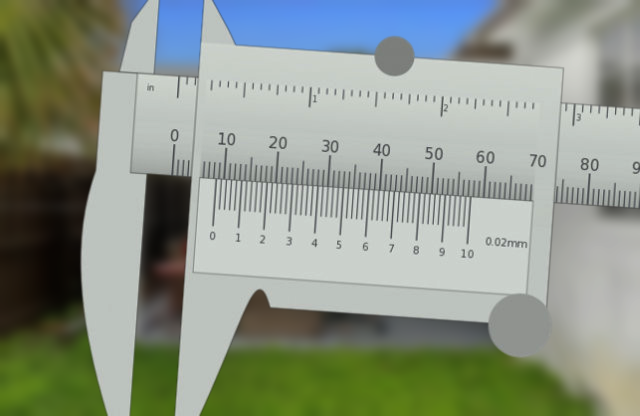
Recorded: 8.5,mm
